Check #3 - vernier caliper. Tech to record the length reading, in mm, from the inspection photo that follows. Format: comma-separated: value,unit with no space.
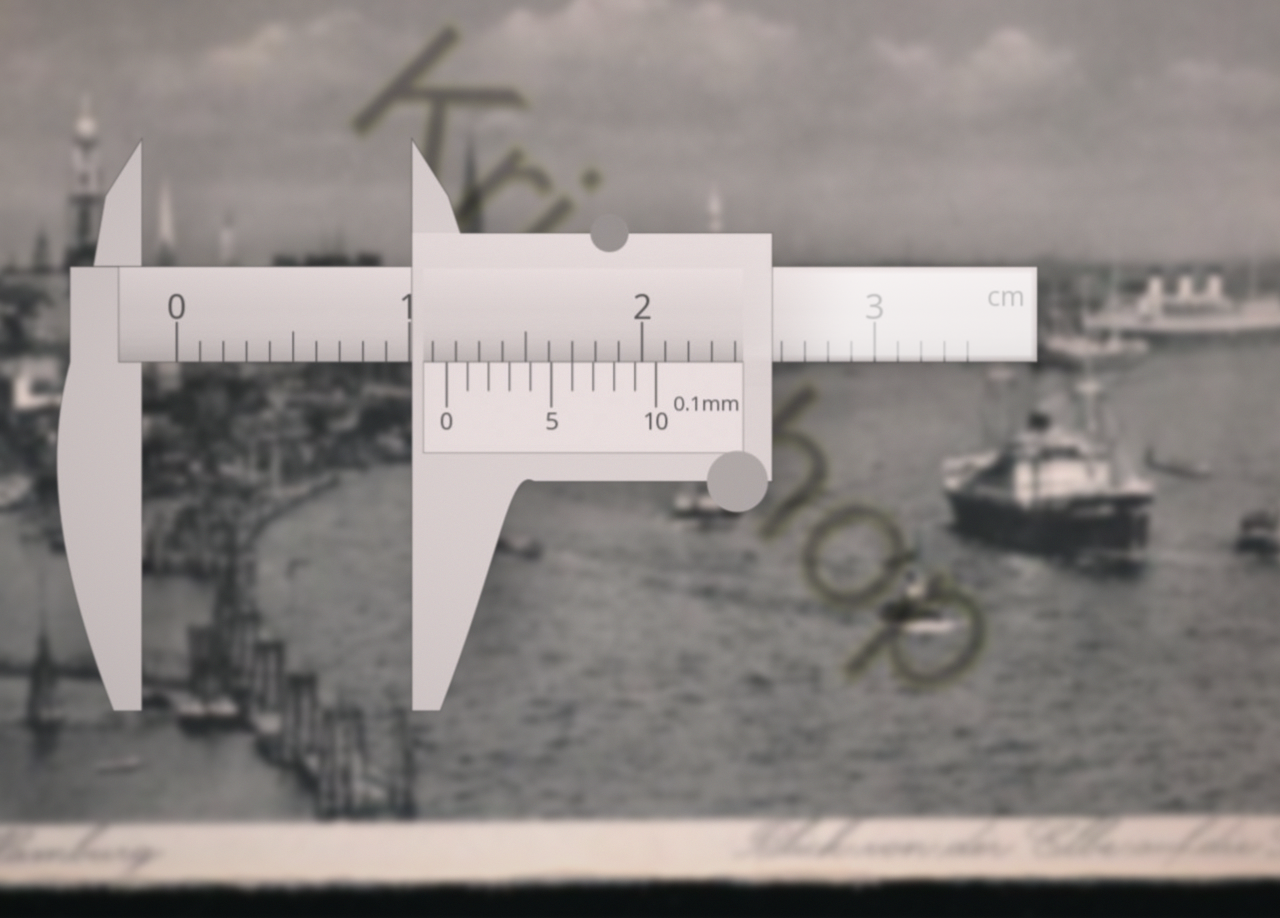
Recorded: 11.6,mm
